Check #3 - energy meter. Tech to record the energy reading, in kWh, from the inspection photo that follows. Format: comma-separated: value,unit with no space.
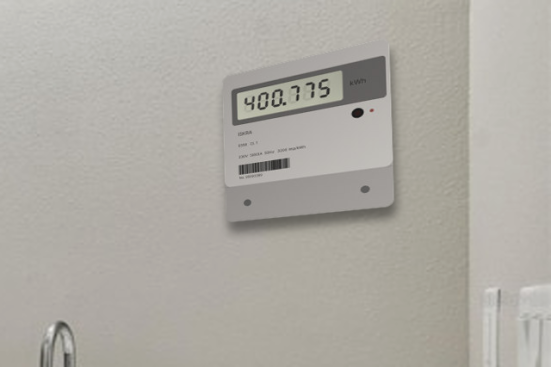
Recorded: 400.775,kWh
